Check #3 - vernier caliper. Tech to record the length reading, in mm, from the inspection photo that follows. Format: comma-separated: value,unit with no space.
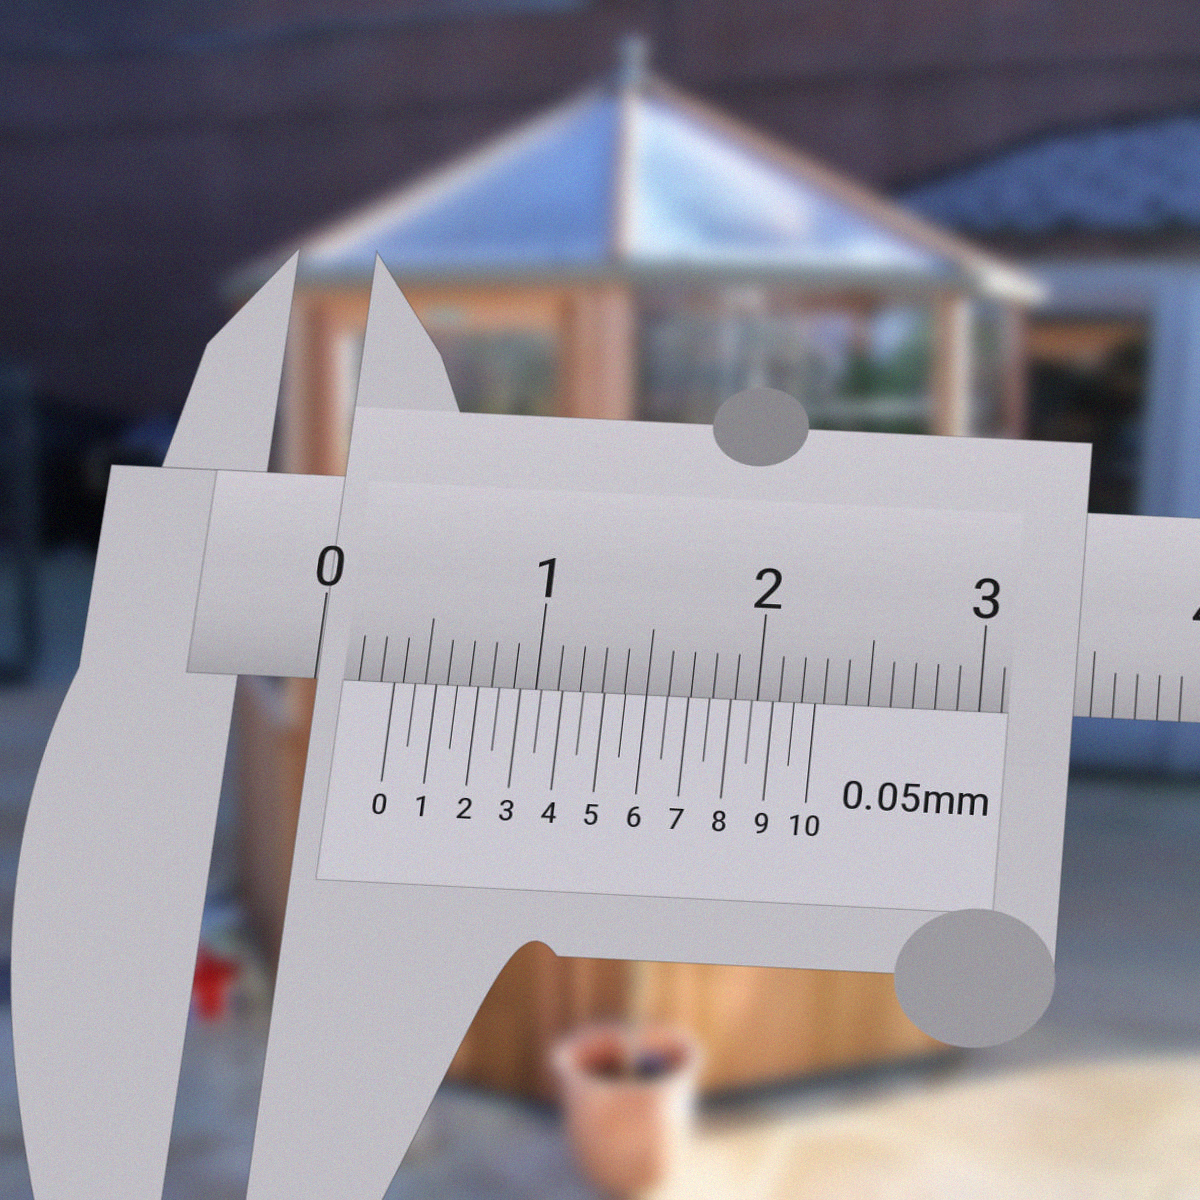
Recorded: 3.6,mm
